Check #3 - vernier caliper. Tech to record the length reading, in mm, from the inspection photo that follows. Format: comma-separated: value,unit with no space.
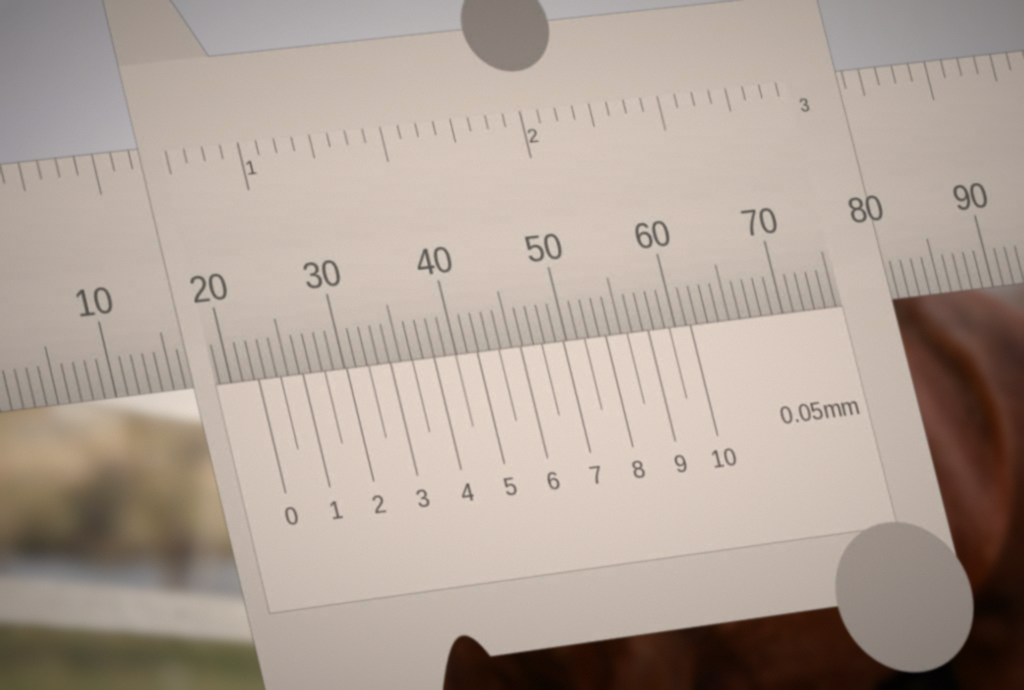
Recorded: 22.4,mm
